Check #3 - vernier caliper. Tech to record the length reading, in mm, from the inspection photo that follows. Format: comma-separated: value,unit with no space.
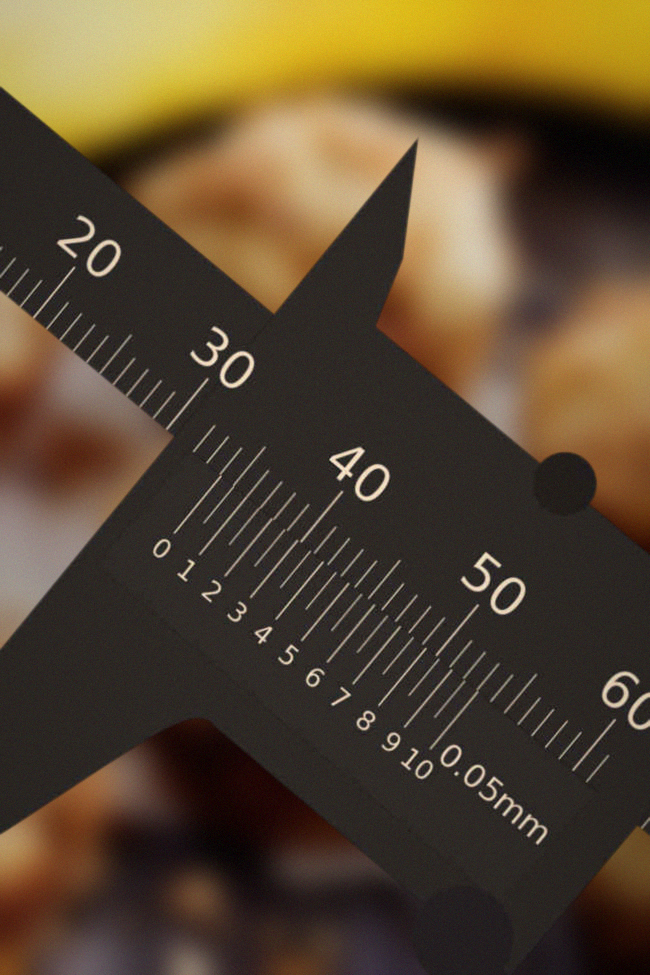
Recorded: 34.1,mm
